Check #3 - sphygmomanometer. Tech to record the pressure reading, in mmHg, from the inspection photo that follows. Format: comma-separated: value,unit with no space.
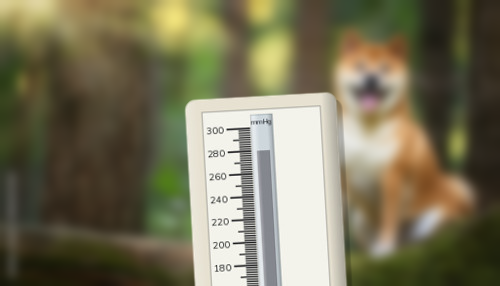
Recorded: 280,mmHg
